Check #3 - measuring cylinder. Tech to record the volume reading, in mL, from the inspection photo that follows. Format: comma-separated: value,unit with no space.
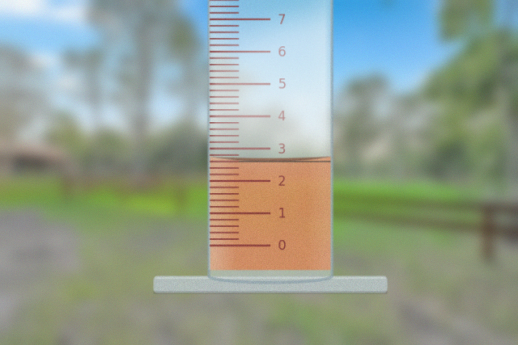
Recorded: 2.6,mL
